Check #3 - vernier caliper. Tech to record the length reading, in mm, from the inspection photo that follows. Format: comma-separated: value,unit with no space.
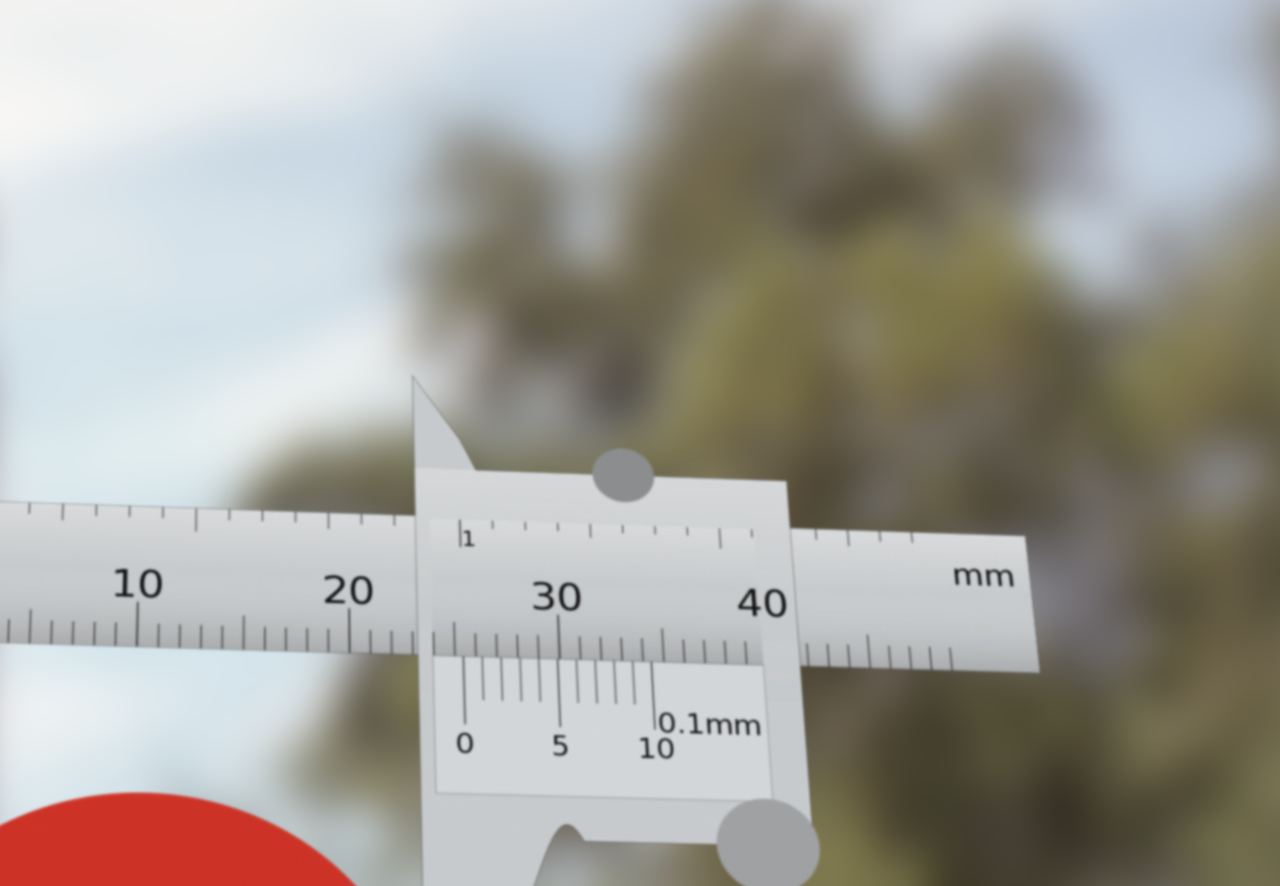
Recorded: 25.4,mm
